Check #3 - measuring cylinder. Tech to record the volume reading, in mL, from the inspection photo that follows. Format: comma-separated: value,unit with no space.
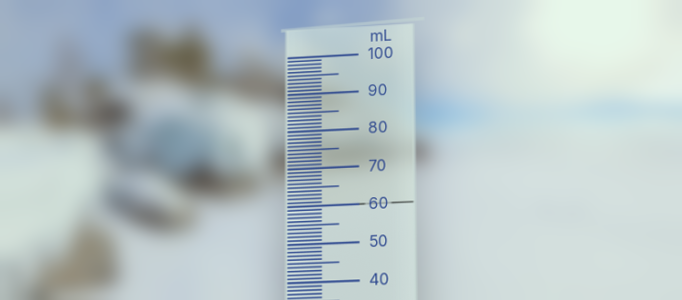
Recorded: 60,mL
